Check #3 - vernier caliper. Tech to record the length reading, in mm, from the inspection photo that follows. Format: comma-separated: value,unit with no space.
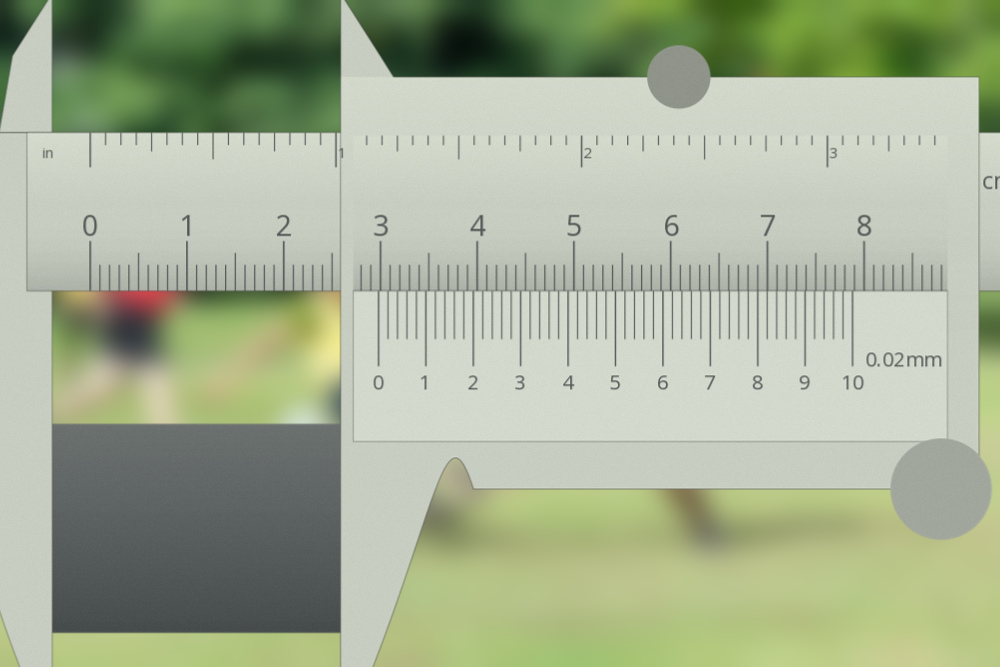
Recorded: 29.8,mm
